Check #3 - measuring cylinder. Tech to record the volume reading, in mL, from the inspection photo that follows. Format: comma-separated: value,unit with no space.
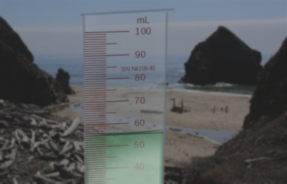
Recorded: 55,mL
